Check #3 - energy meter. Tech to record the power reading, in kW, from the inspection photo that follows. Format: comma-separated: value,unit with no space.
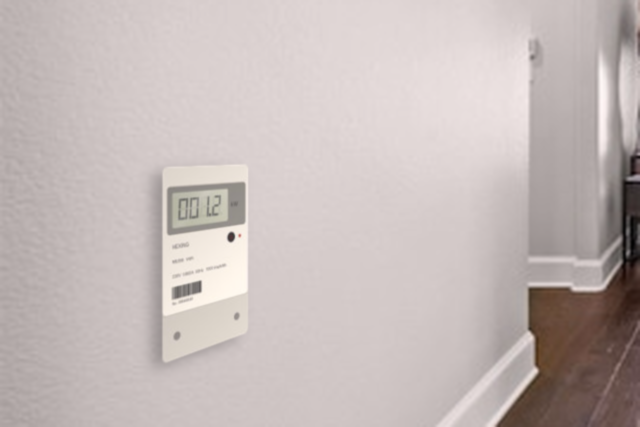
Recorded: 1.2,kW
